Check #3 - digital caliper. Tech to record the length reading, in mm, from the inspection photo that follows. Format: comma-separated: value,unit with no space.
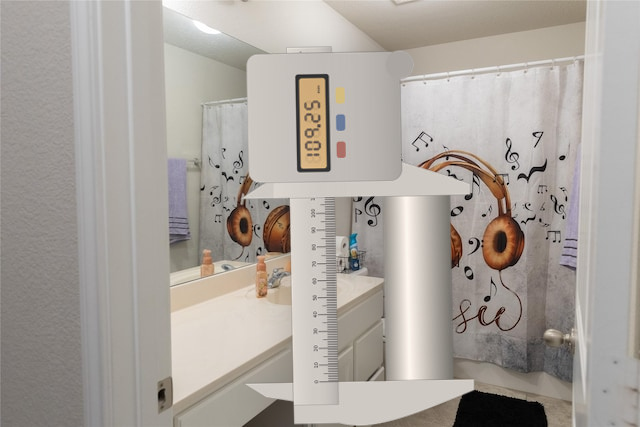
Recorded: 109.25,mm
